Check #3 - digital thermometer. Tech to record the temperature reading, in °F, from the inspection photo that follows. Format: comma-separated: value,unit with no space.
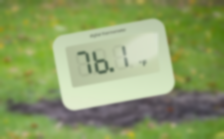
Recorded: 76.1,°F
